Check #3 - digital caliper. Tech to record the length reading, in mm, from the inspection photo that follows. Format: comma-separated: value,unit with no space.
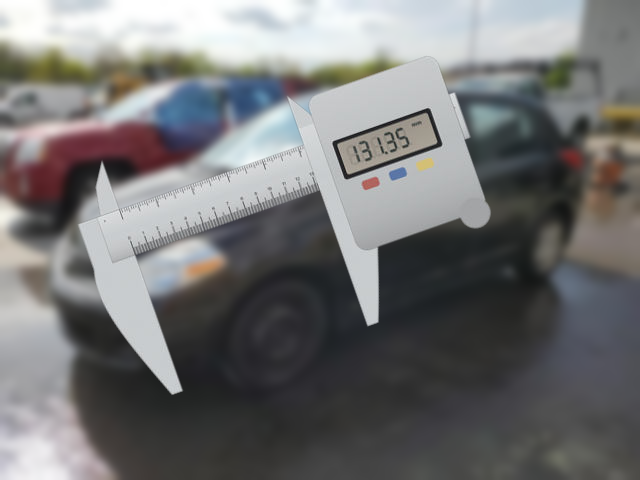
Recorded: 131.35,mm
